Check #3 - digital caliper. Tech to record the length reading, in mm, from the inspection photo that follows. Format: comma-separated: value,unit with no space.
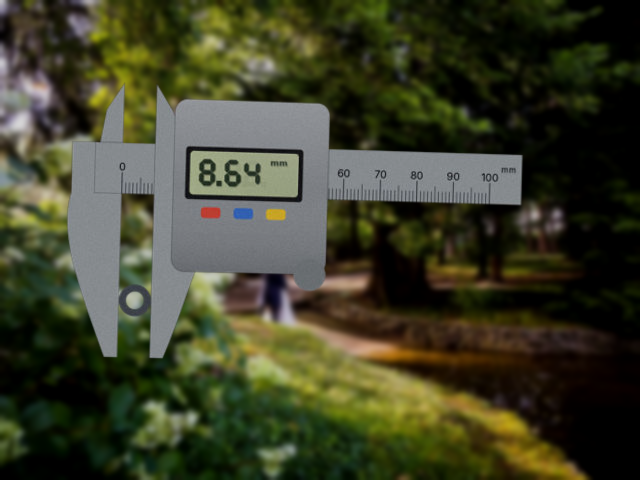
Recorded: 8.64,mm
